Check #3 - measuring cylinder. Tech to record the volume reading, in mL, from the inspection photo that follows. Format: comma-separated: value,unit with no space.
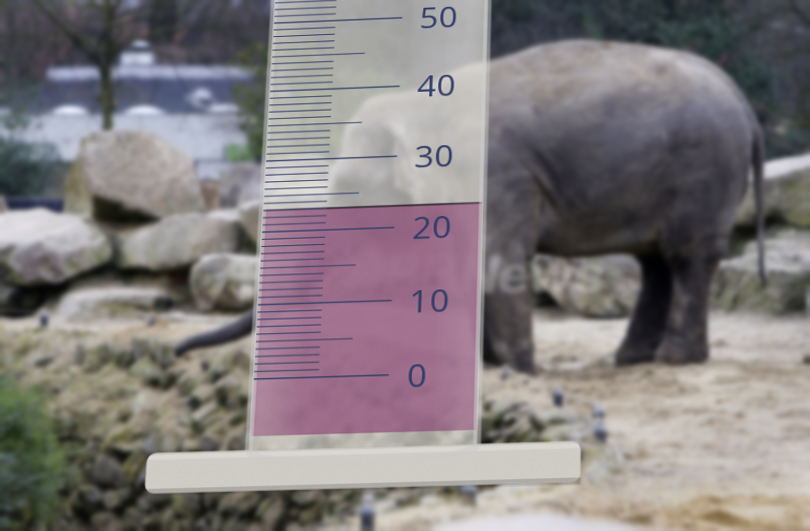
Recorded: 23,mL
